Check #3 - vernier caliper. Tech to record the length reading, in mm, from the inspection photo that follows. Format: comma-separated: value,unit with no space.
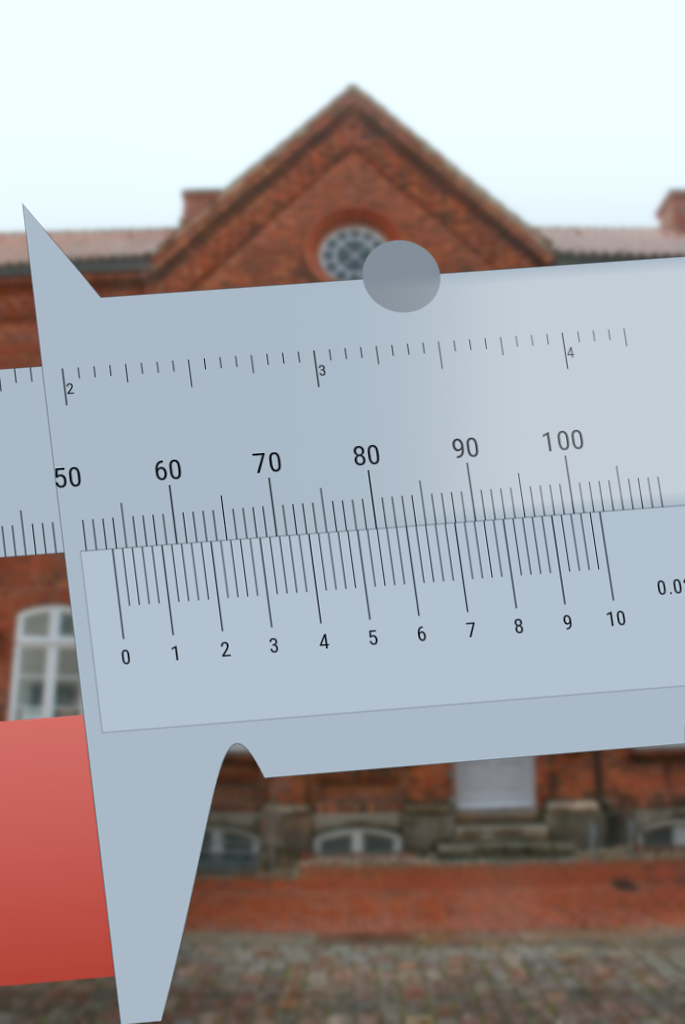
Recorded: 53.6,mm
